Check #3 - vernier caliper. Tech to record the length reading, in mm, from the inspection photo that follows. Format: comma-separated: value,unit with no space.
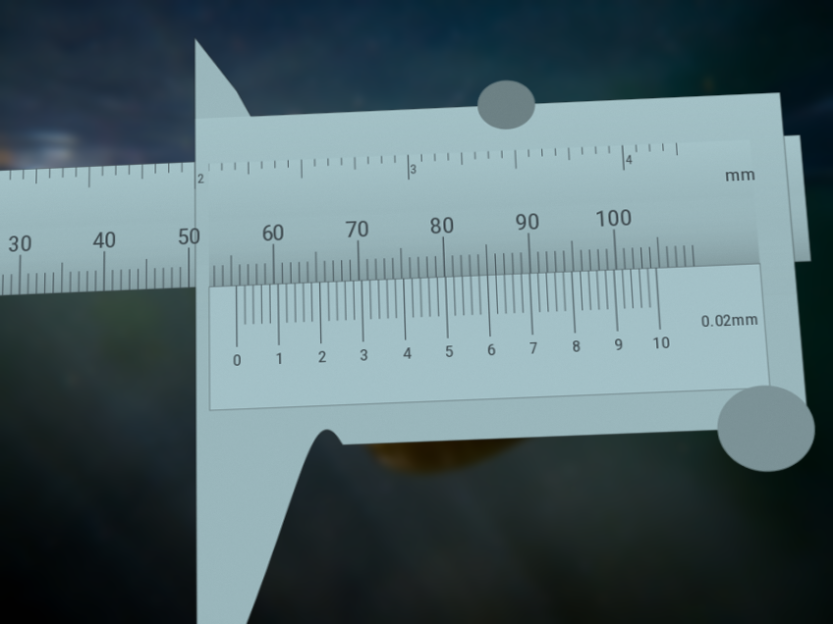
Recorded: 55.6,mm
